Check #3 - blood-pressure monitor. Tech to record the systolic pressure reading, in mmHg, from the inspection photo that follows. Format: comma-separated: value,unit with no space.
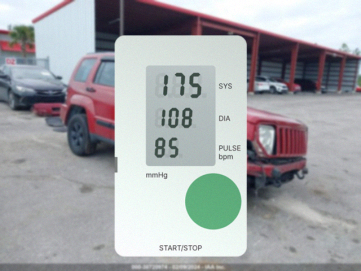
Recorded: 175,mmHg
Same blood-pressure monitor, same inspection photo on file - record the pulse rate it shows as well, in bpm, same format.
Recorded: 85,bpm
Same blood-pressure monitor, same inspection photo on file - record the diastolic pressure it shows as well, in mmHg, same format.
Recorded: 108,mmHg
